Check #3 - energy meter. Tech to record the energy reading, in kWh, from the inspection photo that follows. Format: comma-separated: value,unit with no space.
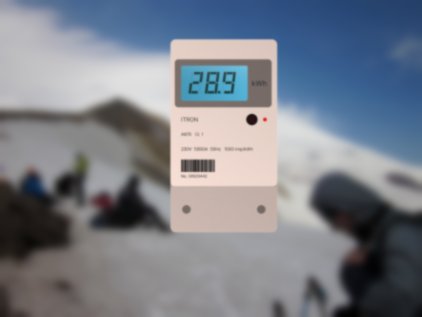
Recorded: 28.9,kWh
